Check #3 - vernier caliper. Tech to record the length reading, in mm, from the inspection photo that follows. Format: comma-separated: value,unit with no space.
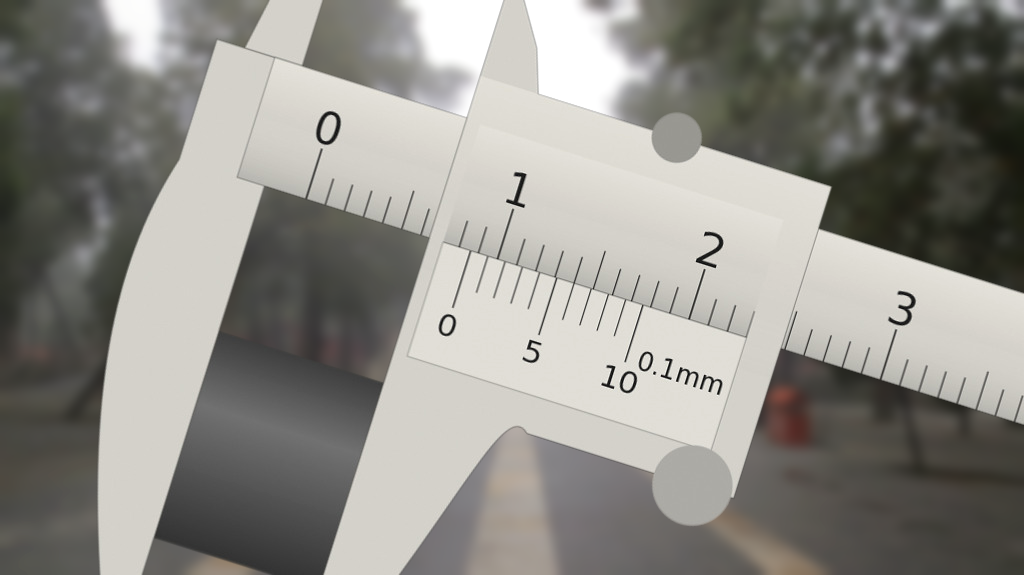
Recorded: 8.6,mm
